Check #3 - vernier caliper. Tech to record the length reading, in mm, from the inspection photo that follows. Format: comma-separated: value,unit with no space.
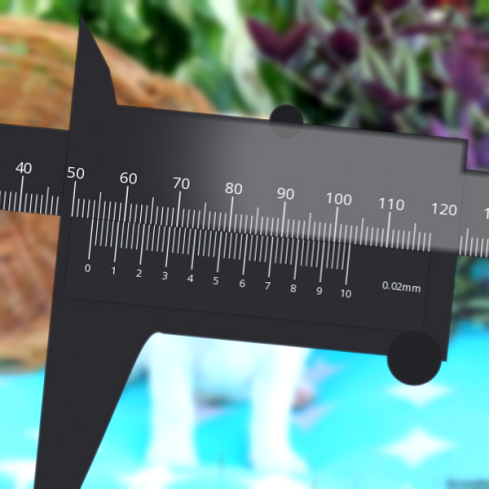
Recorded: 54.0,mm
